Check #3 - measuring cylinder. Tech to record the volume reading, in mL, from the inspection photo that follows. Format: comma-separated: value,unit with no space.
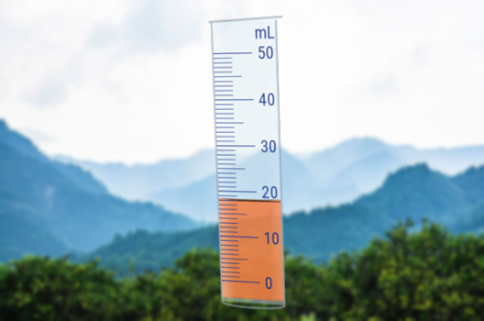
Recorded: 18,mL
